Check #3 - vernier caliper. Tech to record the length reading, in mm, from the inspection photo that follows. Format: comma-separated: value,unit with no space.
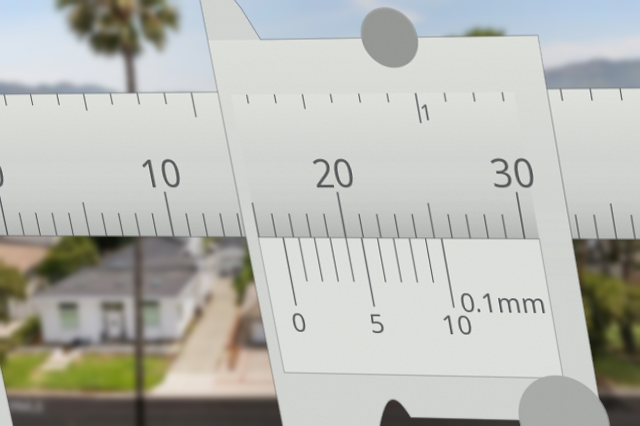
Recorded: 16.4,mm
